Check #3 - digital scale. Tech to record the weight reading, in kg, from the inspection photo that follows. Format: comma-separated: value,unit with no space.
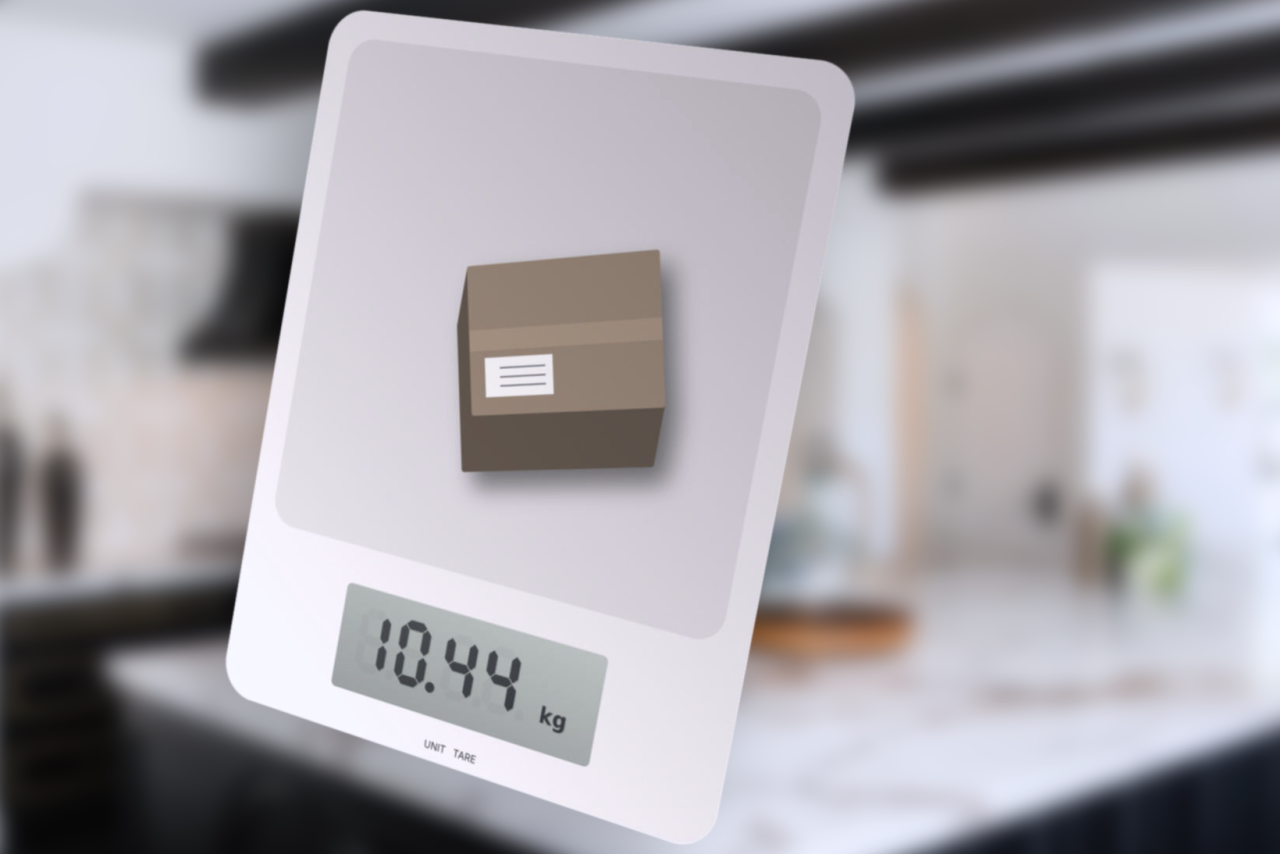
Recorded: 10.44,kg
